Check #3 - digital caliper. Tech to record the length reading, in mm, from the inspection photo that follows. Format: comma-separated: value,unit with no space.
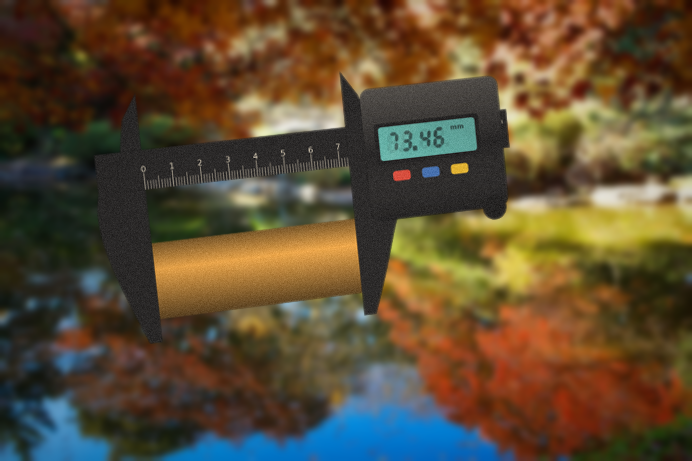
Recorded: 73.46,mm
